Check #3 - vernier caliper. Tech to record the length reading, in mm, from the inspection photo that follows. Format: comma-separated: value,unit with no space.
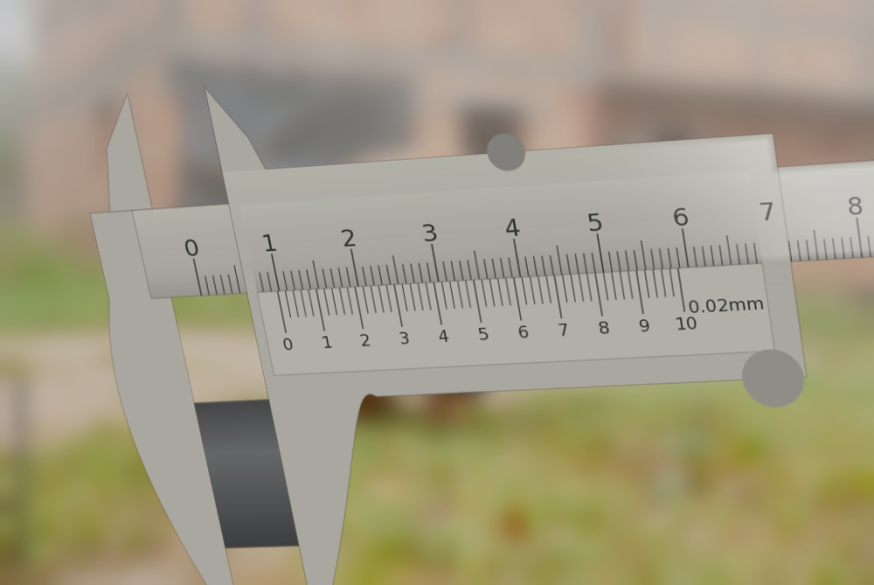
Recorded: 9.8,mm
